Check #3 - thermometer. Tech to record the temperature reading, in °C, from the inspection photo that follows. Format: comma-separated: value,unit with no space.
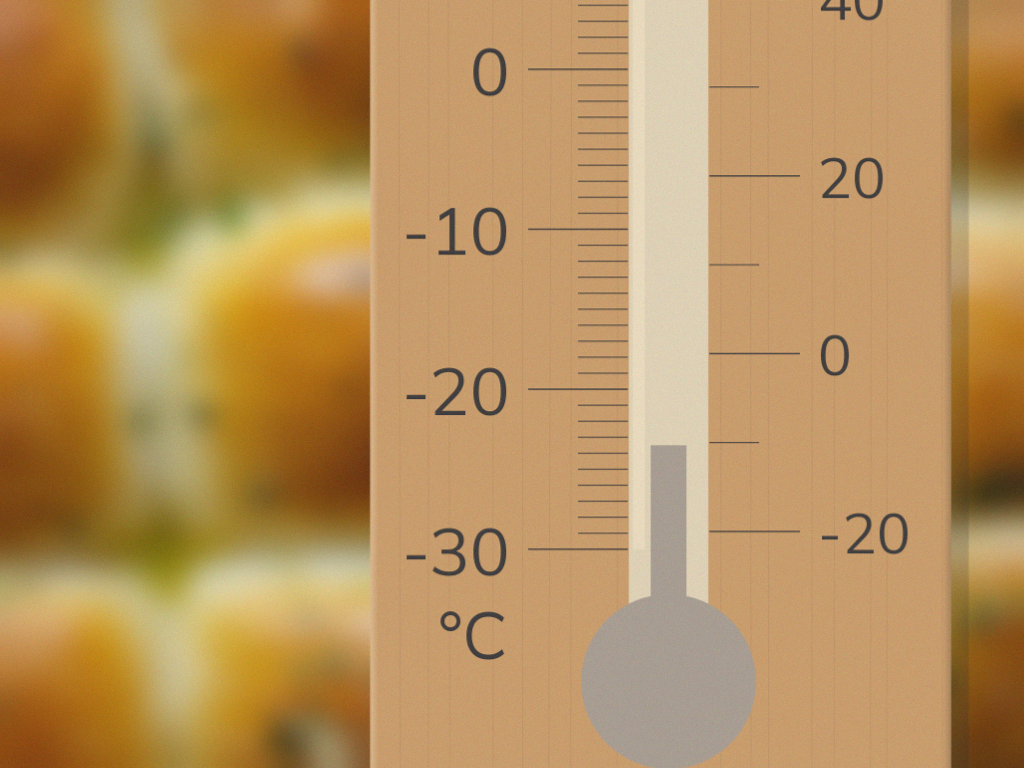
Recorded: -23.5,°C
